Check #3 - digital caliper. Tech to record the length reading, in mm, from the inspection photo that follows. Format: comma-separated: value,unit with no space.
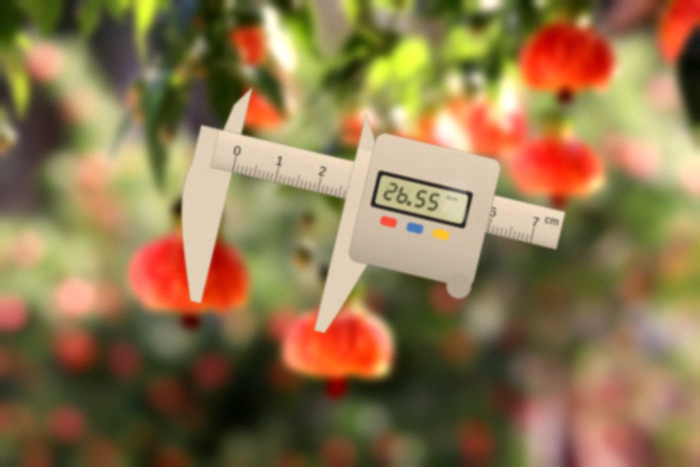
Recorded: 26.55,mm
